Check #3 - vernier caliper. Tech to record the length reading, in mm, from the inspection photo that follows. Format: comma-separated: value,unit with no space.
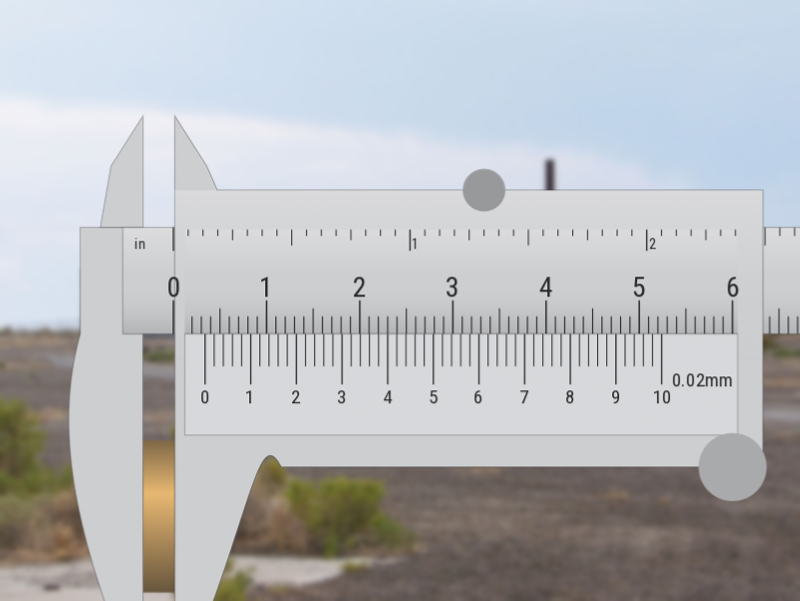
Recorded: 3.4,mm
